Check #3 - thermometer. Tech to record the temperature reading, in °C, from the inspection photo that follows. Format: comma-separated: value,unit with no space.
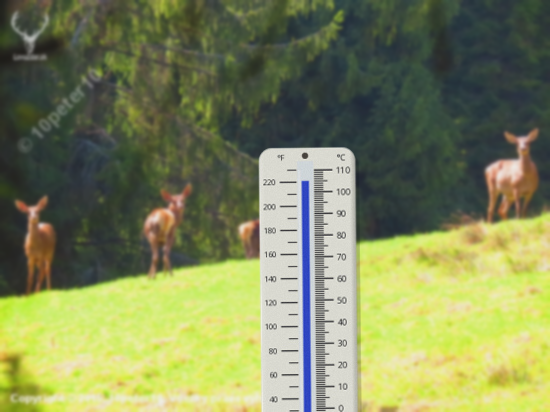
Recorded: 105,°C
